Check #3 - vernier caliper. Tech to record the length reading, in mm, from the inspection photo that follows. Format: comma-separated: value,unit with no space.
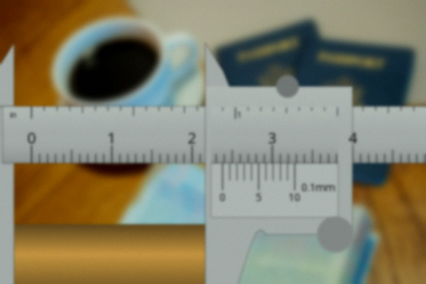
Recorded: 23.8,mm
